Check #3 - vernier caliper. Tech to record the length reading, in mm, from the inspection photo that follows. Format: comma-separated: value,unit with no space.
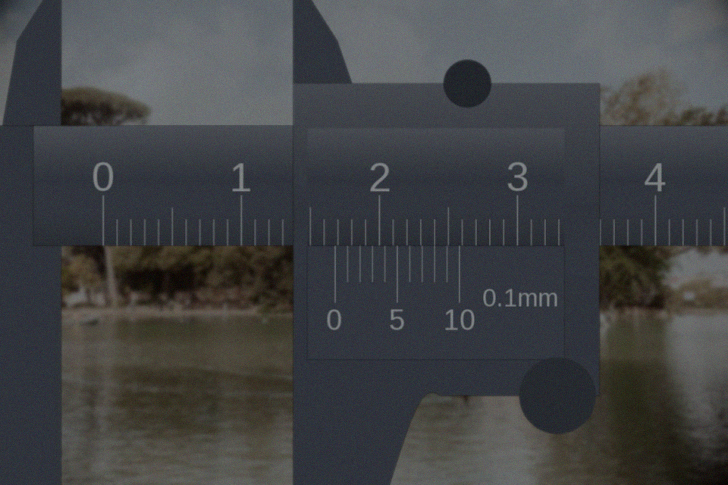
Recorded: 16.8,mm
